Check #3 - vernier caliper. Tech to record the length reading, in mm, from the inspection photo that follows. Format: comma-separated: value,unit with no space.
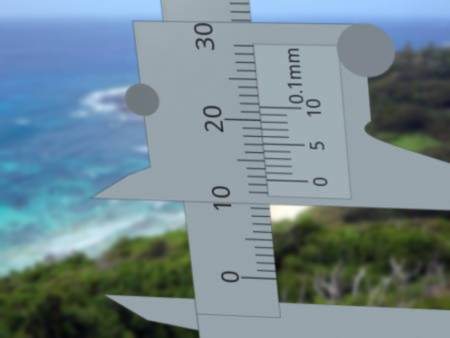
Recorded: 12.6,mm
